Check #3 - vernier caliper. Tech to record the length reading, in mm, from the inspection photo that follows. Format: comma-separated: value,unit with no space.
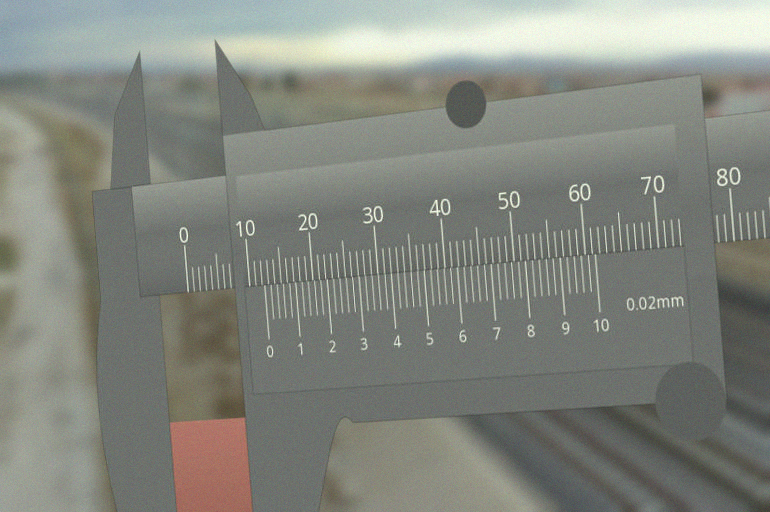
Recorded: 12.4,mm
